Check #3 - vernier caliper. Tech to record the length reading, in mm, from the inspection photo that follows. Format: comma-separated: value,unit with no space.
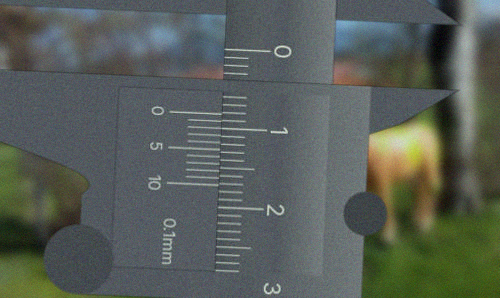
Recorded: 8.2,mm
